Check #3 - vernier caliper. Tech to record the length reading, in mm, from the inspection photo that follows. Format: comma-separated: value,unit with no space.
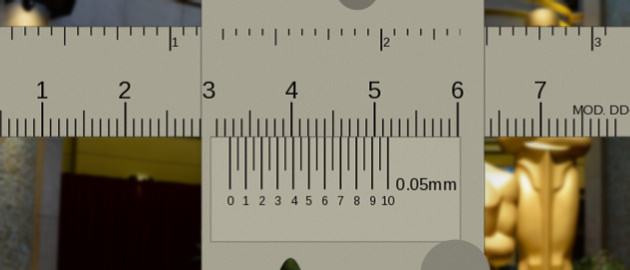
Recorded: 32.6,mm
